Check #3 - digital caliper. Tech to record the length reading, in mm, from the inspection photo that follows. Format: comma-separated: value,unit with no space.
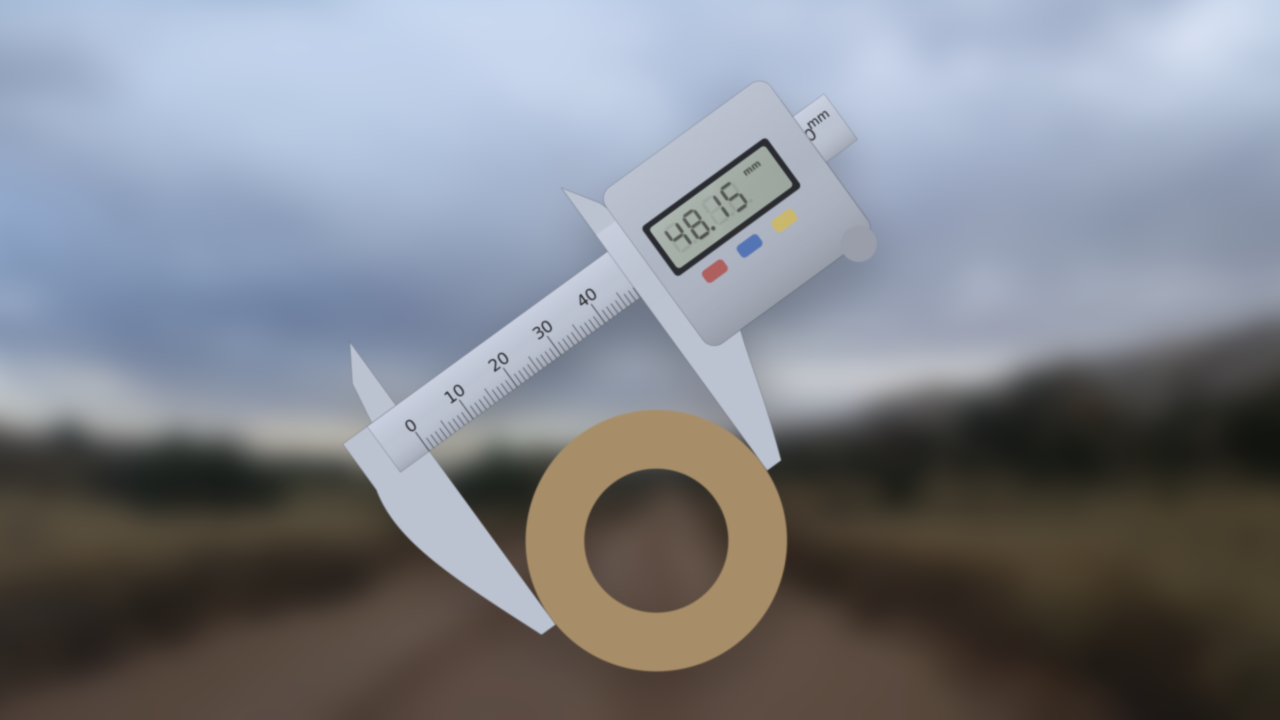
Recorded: 48.15,mm
